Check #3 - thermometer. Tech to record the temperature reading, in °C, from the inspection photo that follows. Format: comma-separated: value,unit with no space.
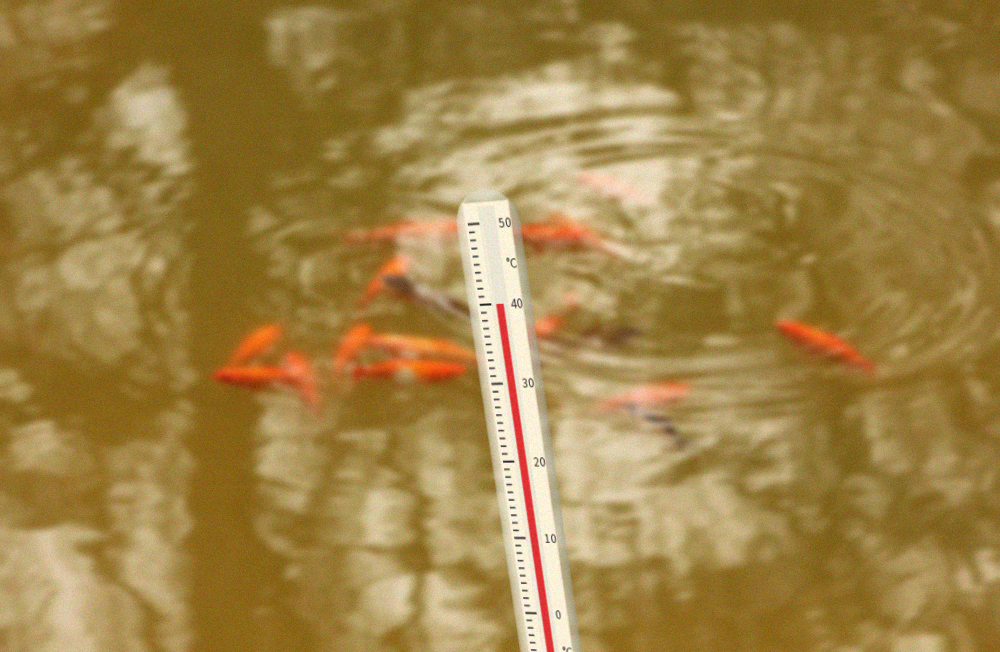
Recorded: 40,°C
